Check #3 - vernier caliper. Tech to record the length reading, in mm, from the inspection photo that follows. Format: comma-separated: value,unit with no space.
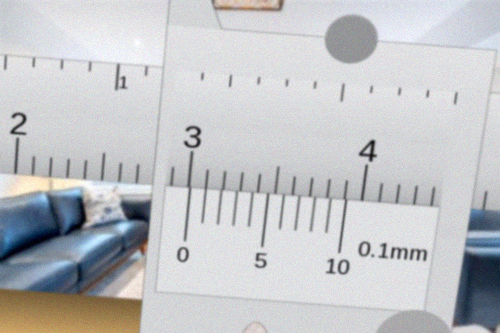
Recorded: 30.1,mm
